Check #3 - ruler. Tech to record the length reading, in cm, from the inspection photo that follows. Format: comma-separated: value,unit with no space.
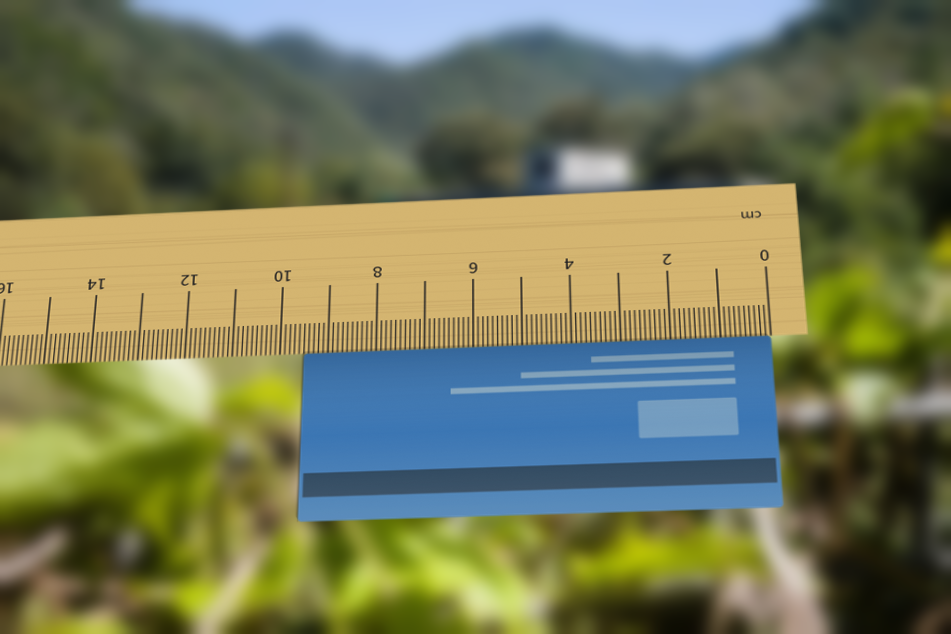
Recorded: 9.5,cm
